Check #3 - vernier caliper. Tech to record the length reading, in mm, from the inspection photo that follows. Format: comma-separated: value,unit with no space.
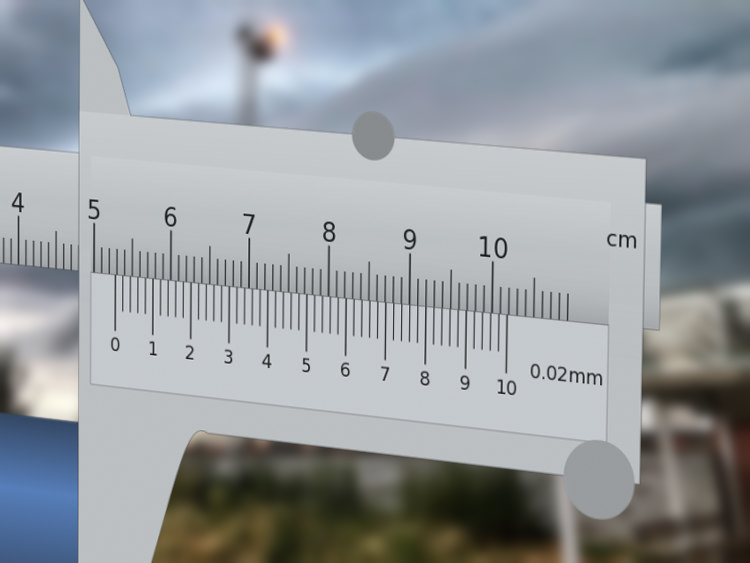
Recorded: 52.8,mm
